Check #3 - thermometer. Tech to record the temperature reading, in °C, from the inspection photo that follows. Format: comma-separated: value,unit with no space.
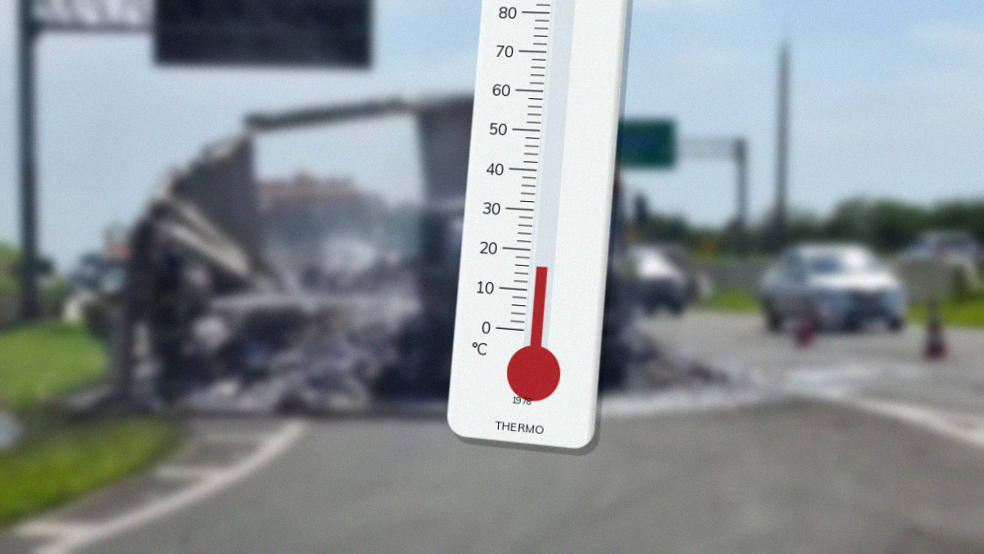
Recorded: 16,°C
